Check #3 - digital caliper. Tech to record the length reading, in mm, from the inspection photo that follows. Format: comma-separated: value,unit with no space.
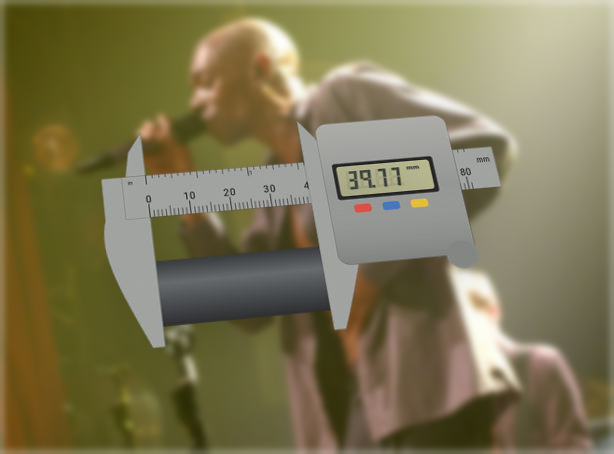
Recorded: 39.77,mm
